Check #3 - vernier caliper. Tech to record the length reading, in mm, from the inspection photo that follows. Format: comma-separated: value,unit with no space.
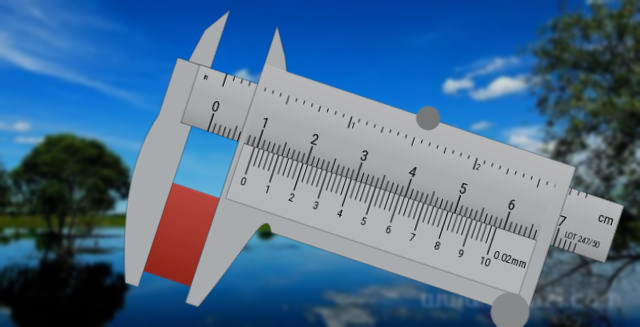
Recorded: 9.5,mm
